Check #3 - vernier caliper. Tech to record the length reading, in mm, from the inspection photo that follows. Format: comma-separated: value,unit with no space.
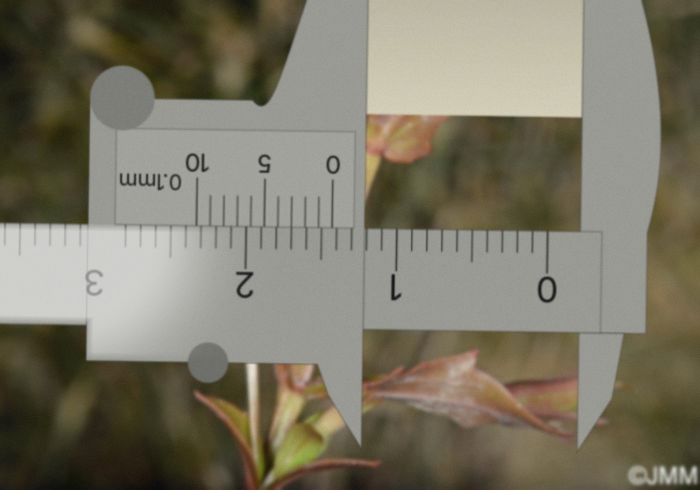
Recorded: 14.3,mm
